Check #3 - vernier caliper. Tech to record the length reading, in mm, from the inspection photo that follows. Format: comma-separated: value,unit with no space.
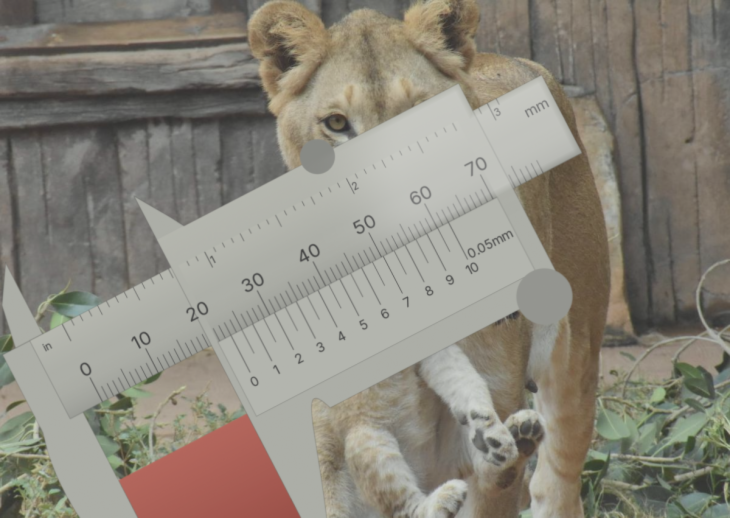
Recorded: 23.0,mm
